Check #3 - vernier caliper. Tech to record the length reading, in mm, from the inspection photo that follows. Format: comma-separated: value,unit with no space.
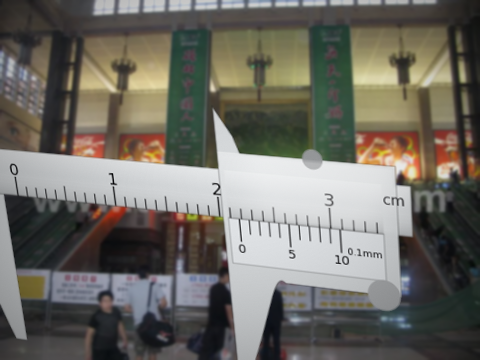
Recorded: 21.8,mm
